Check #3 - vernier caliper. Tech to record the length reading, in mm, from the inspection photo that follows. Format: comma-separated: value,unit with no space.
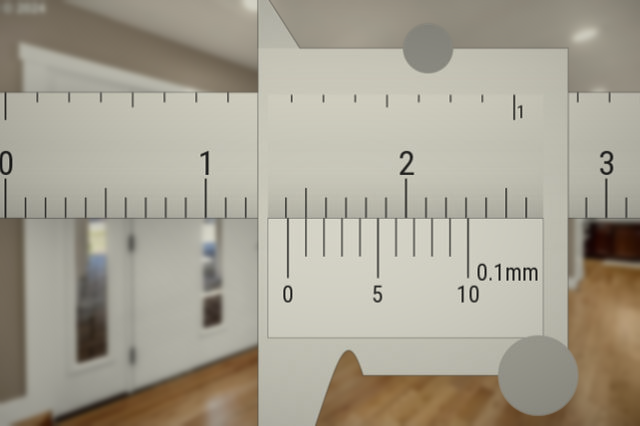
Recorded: 14.1,mm
